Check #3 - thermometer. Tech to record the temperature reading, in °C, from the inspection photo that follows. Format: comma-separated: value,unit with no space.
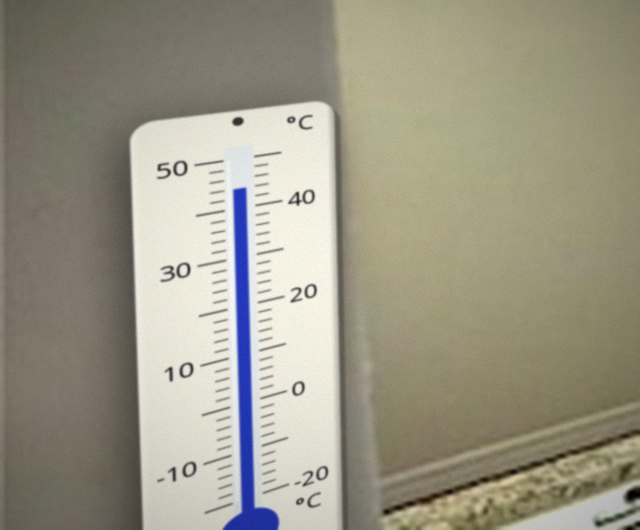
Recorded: 44,°C
